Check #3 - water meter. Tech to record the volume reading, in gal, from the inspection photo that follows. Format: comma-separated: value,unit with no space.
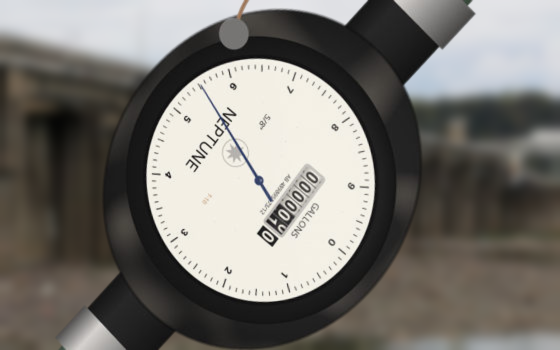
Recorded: 5.5,gal
